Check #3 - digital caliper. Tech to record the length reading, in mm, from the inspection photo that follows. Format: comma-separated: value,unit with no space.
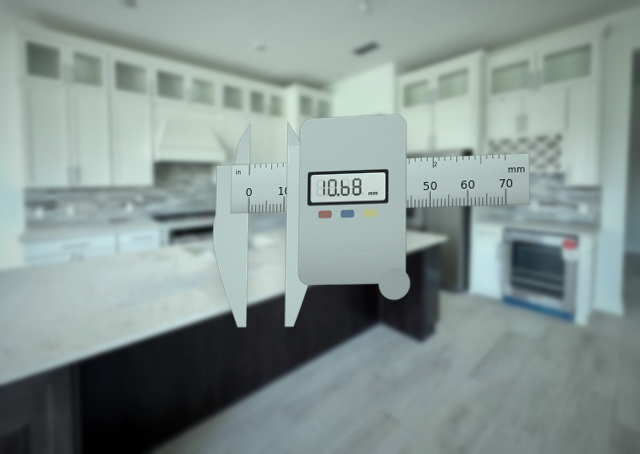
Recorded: 10.68,mm
